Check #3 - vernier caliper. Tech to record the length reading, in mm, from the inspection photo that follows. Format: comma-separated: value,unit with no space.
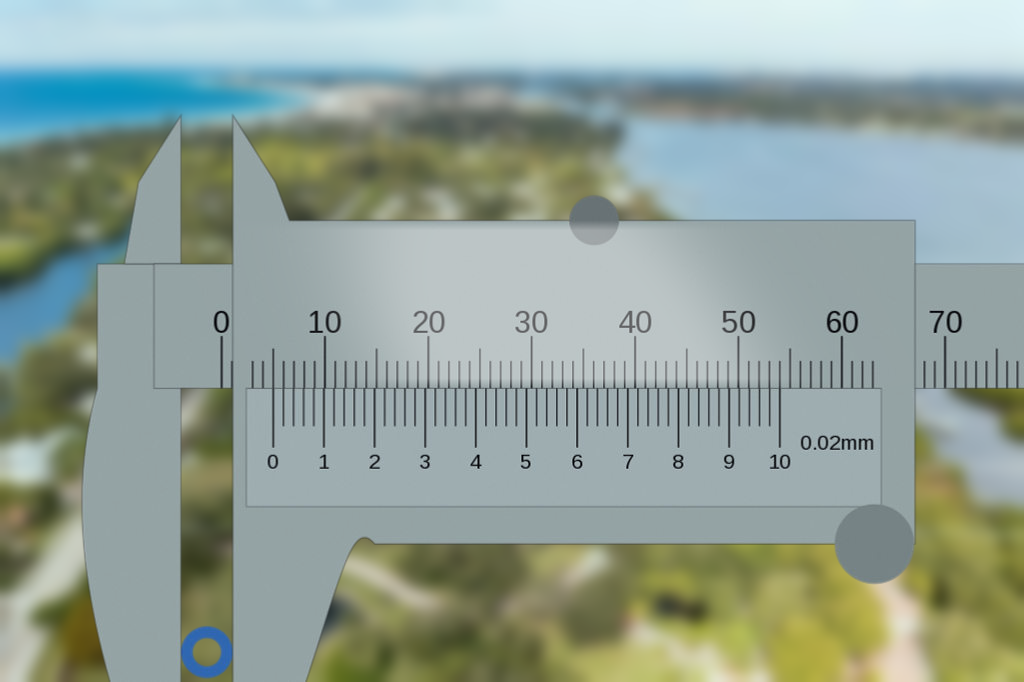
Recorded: 5.0,mm
